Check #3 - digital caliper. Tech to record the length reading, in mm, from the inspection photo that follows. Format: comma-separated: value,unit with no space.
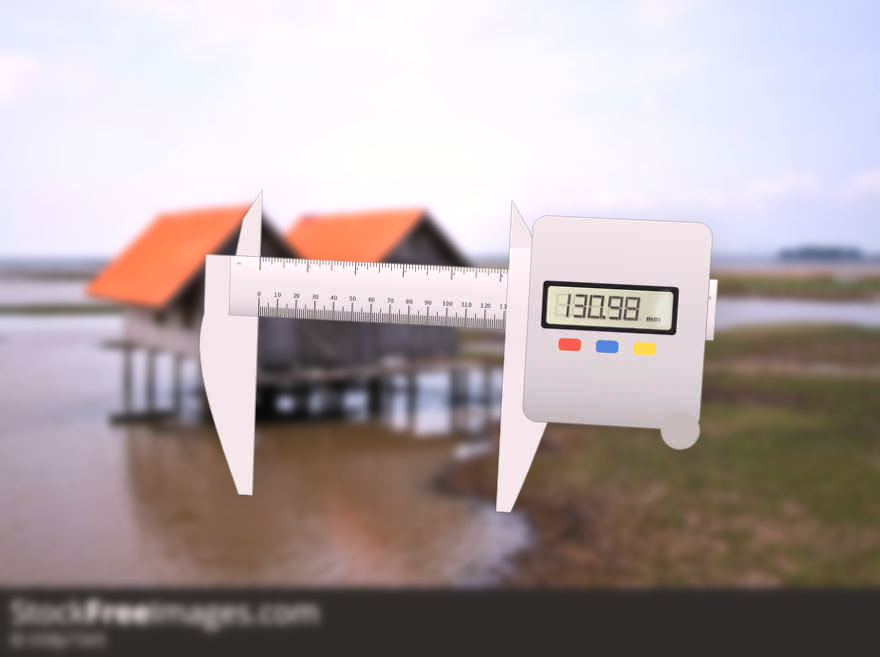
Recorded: 130.98,mm
